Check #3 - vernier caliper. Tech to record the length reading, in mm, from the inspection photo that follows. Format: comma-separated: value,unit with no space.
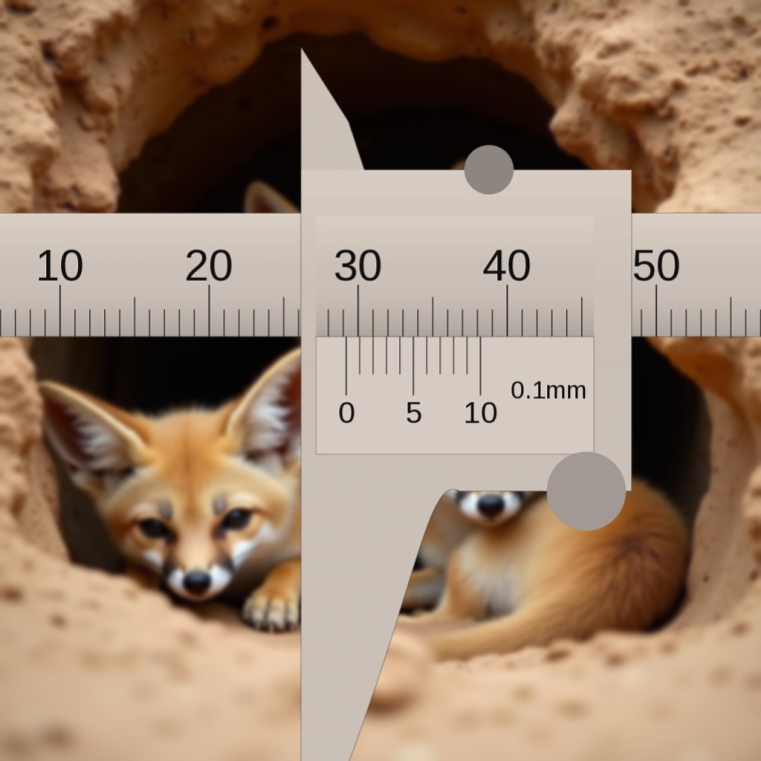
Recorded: 29.2,mm
